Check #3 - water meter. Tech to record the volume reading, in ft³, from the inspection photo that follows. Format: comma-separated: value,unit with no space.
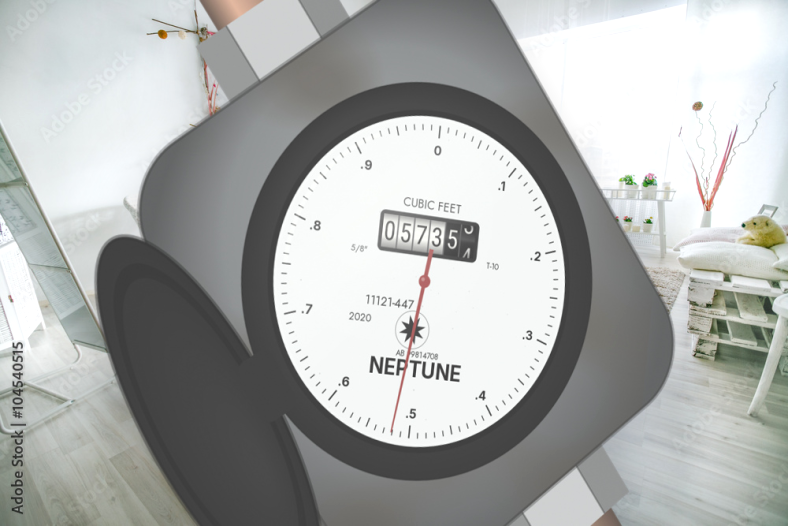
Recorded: 57353.52,ft³
